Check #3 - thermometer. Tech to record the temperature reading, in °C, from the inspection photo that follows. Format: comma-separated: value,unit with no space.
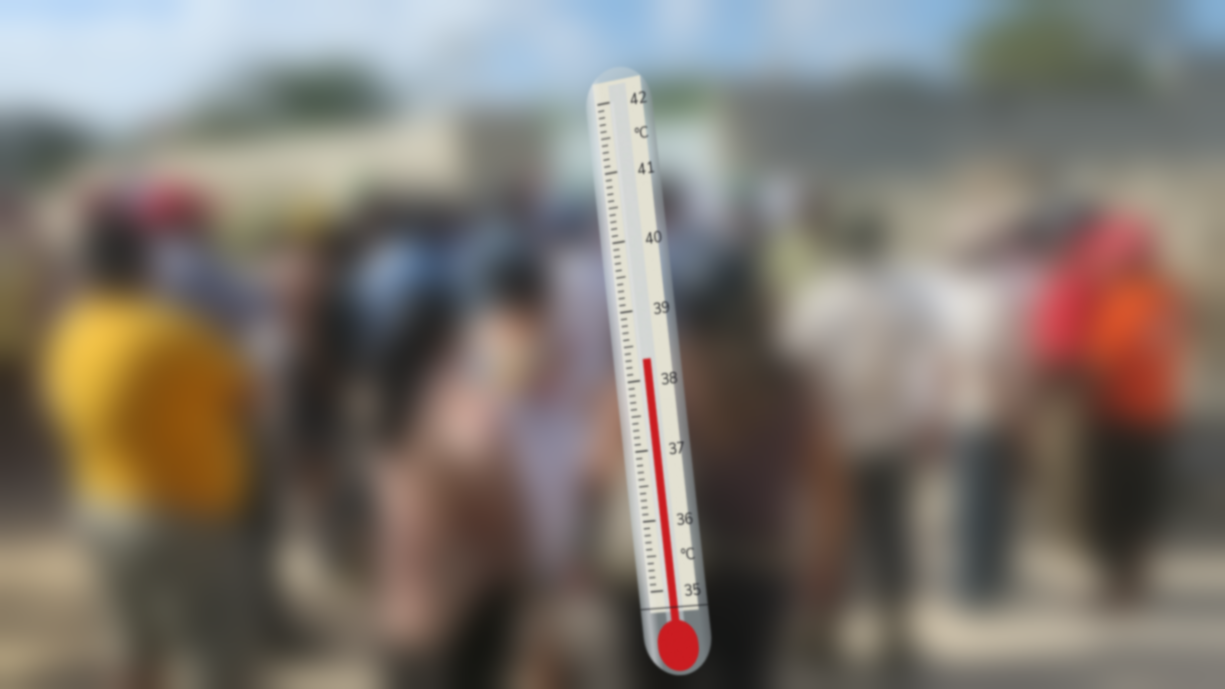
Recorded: 38.3,°C
